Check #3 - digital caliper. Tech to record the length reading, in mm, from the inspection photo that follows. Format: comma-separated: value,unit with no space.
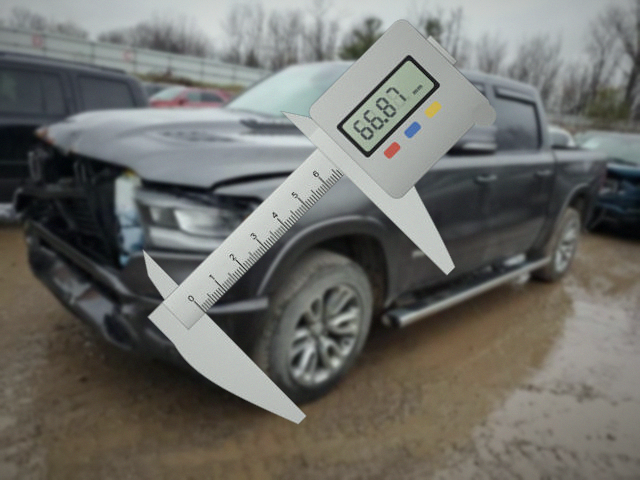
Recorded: 66.87,mm
